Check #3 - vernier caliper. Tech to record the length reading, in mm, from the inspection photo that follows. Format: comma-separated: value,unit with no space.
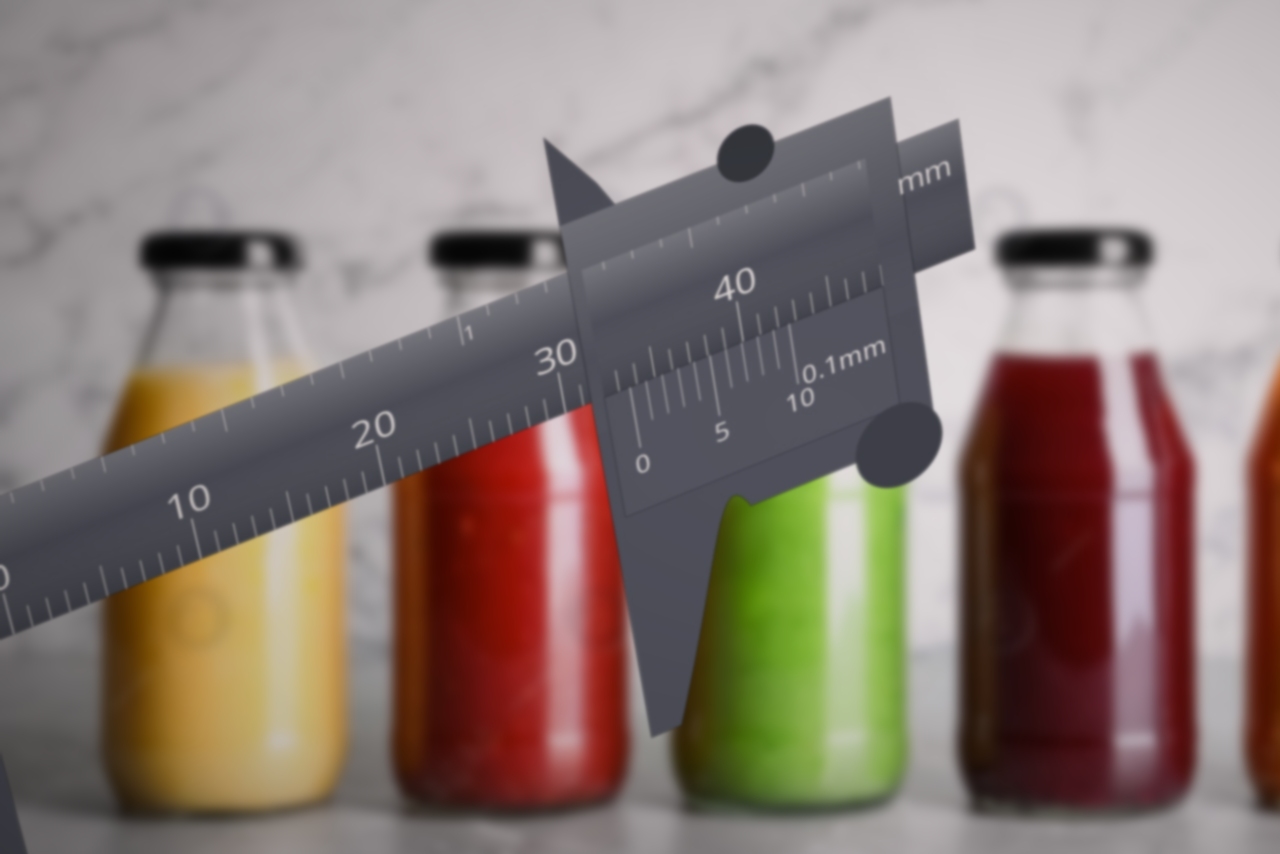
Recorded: 33.6,mm
